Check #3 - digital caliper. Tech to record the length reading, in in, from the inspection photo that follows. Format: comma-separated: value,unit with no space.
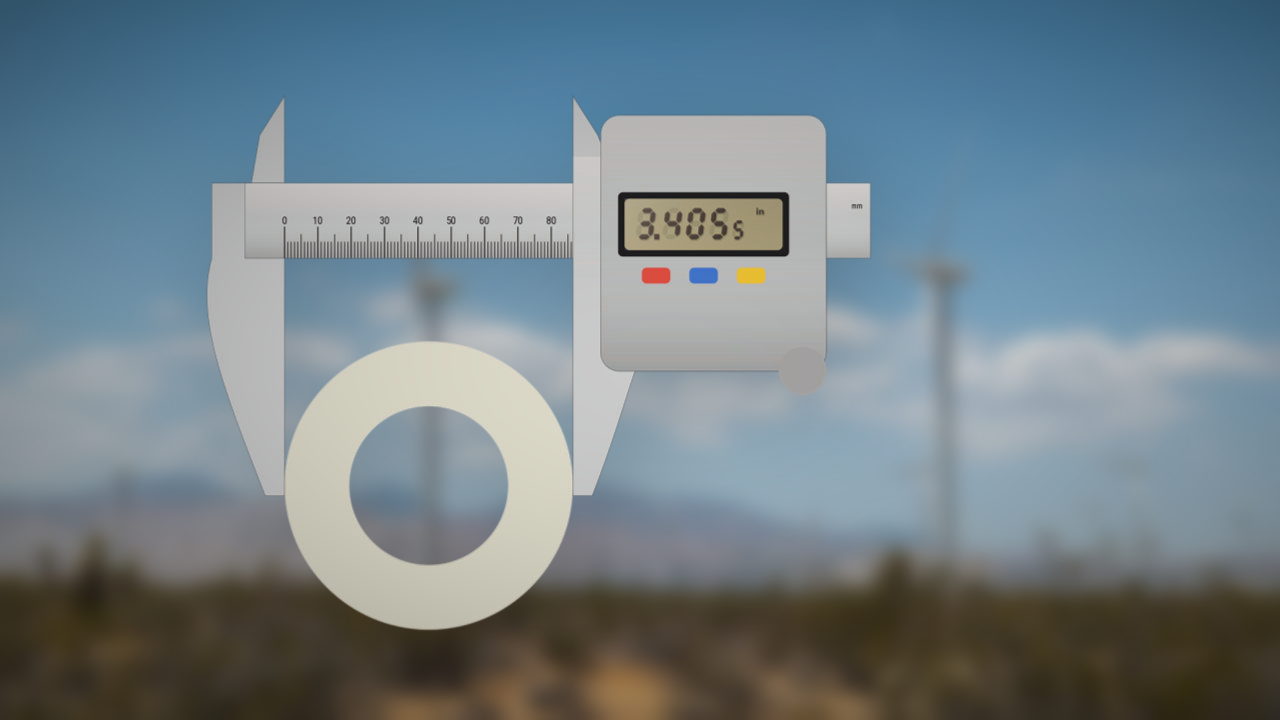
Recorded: 3.4055,in
